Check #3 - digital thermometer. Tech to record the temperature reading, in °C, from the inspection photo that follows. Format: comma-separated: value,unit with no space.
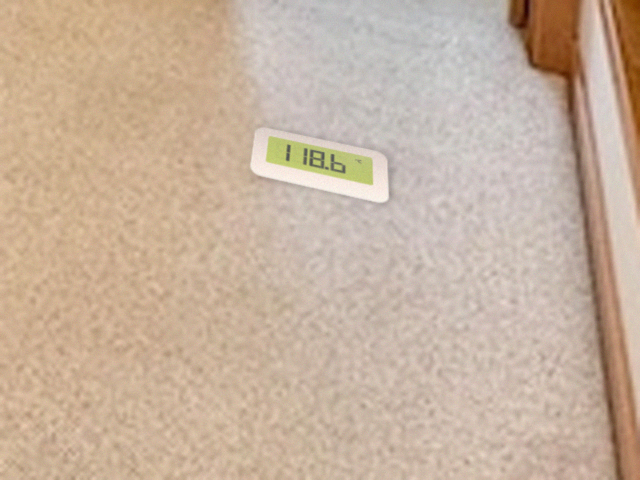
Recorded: 118.6,°C
